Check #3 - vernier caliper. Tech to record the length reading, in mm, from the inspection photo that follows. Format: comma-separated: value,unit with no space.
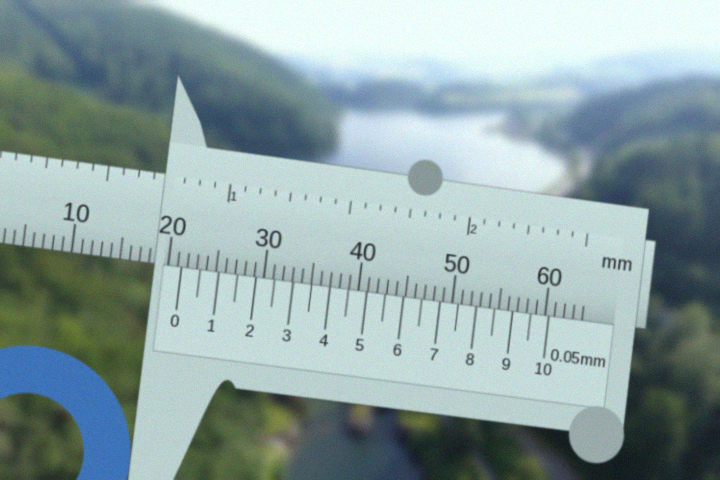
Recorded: 21.4,mm
